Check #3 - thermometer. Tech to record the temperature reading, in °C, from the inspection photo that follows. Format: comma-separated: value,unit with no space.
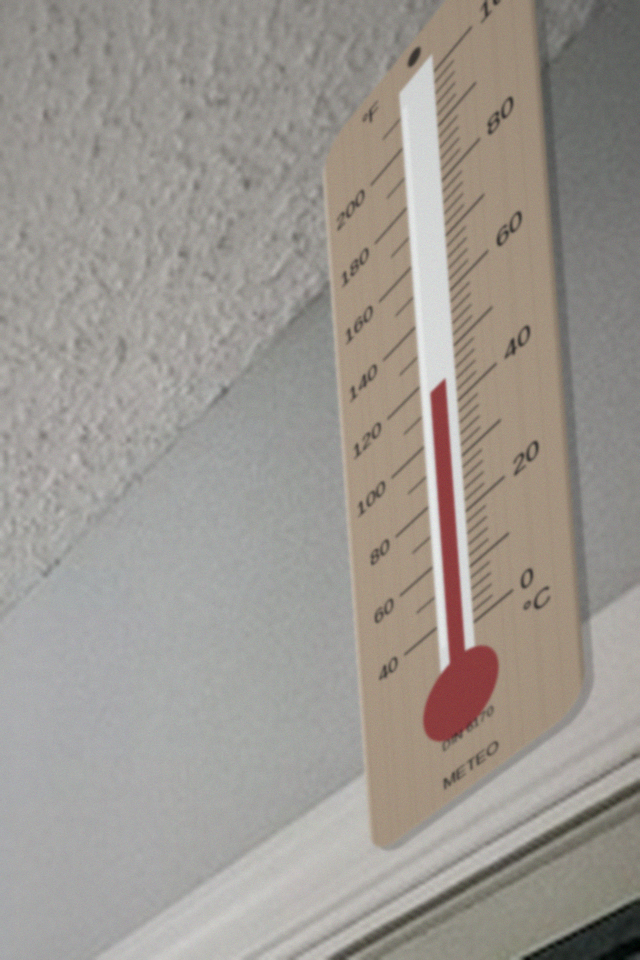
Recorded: 46,°C
